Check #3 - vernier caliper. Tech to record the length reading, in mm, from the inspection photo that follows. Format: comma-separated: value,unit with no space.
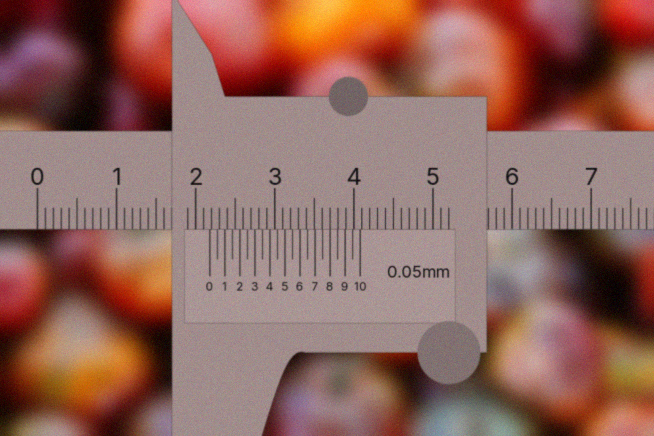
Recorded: 21.8,mm
